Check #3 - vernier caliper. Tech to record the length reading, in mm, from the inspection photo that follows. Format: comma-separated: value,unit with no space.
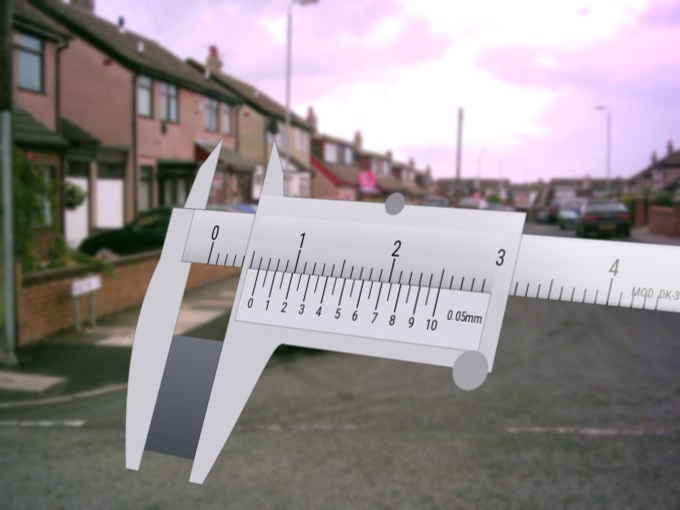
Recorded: 6.0,mm
